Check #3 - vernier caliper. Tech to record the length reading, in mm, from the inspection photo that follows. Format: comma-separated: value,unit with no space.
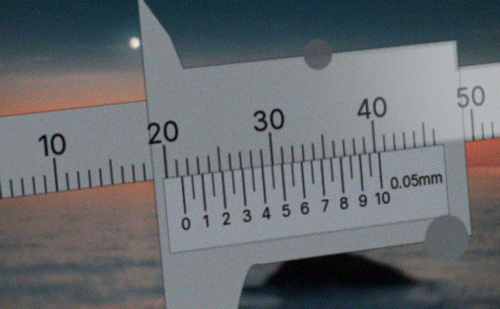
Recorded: 21.4,mm
